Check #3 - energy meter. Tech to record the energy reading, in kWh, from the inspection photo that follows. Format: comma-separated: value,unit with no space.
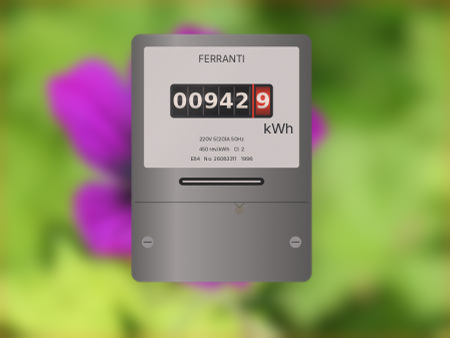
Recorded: 942.9,kWh
